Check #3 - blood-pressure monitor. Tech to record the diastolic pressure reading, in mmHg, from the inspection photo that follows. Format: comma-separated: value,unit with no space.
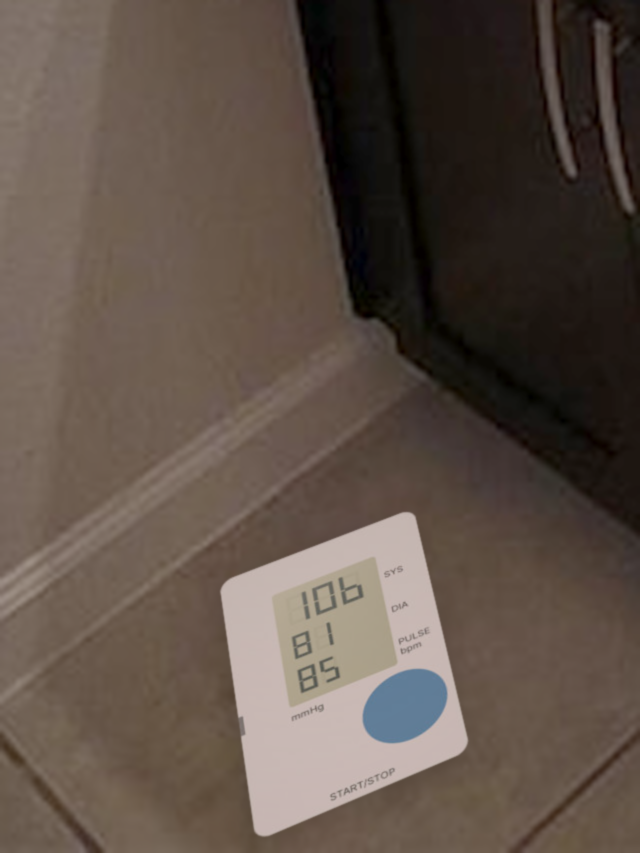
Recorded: 81,mmHg
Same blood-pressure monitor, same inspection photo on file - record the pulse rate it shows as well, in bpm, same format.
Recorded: 85,bpm
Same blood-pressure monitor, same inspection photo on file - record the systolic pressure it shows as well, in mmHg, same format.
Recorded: 106,mmHg
